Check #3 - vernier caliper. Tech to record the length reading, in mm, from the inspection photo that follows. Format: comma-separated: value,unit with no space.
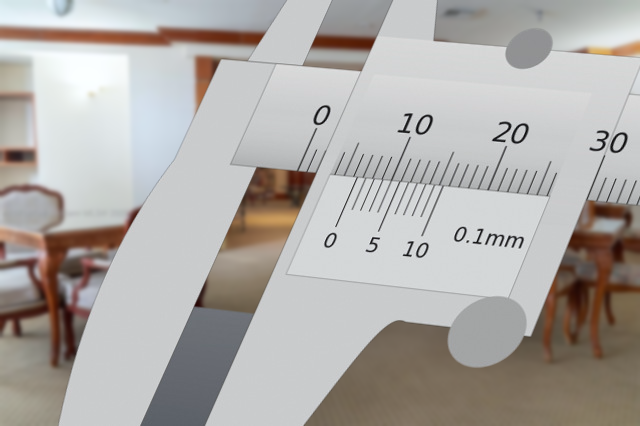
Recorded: 6.4,mm
